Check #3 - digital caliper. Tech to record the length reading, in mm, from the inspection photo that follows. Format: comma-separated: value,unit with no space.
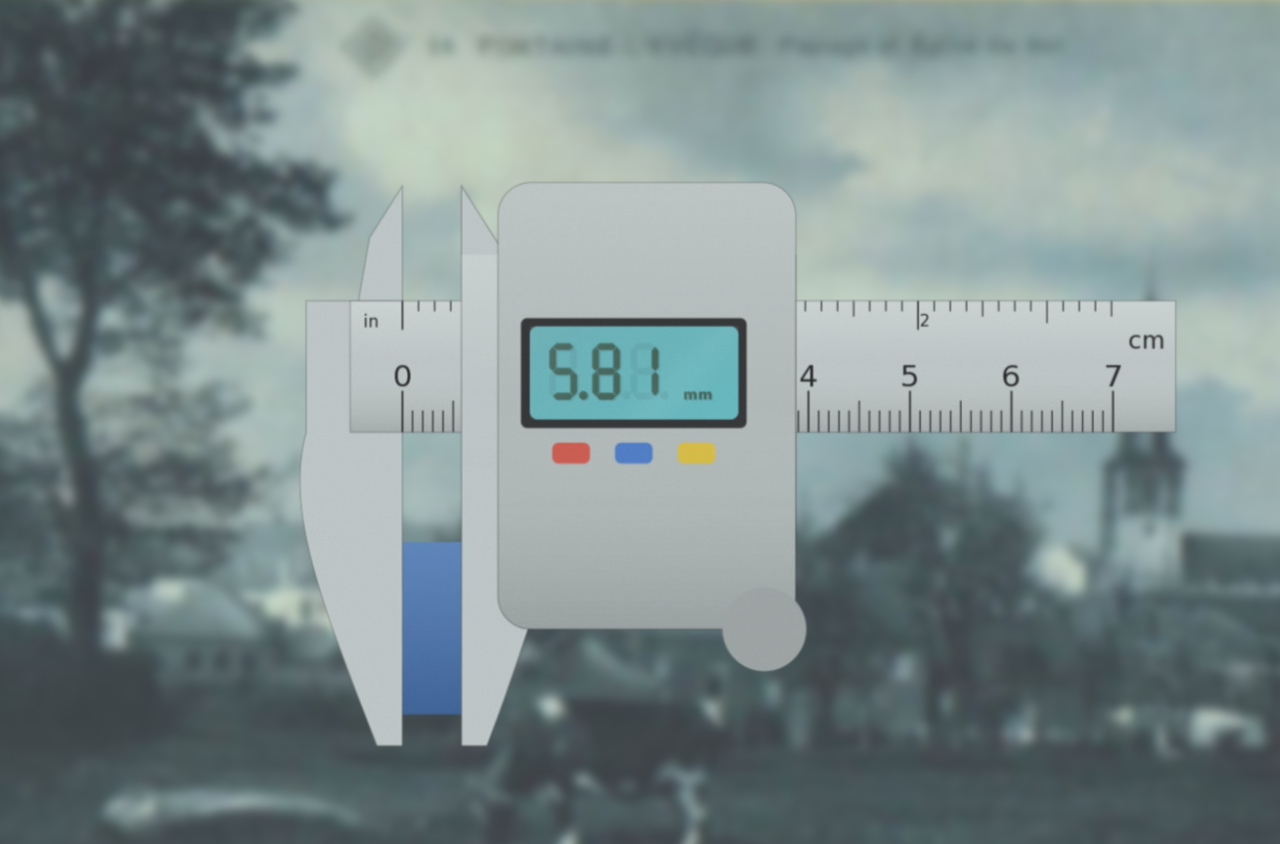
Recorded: 5.81,mm
